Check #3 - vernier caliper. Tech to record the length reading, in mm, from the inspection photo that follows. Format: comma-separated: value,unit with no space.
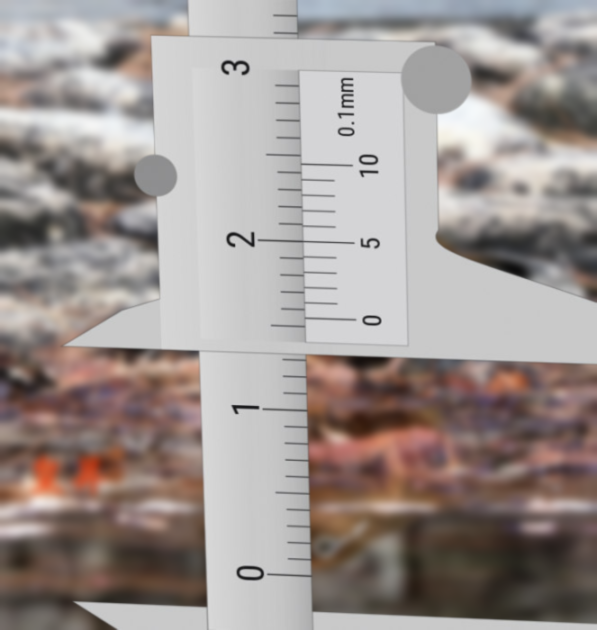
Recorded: 15.5,mm
